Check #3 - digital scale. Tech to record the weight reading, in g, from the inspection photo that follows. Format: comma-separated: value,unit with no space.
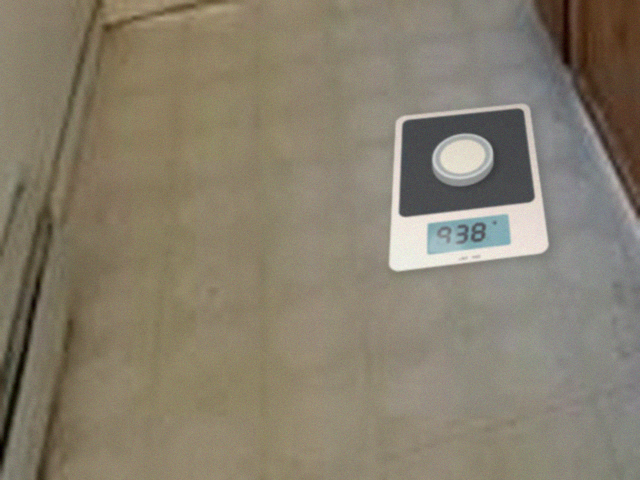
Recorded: 938,g
